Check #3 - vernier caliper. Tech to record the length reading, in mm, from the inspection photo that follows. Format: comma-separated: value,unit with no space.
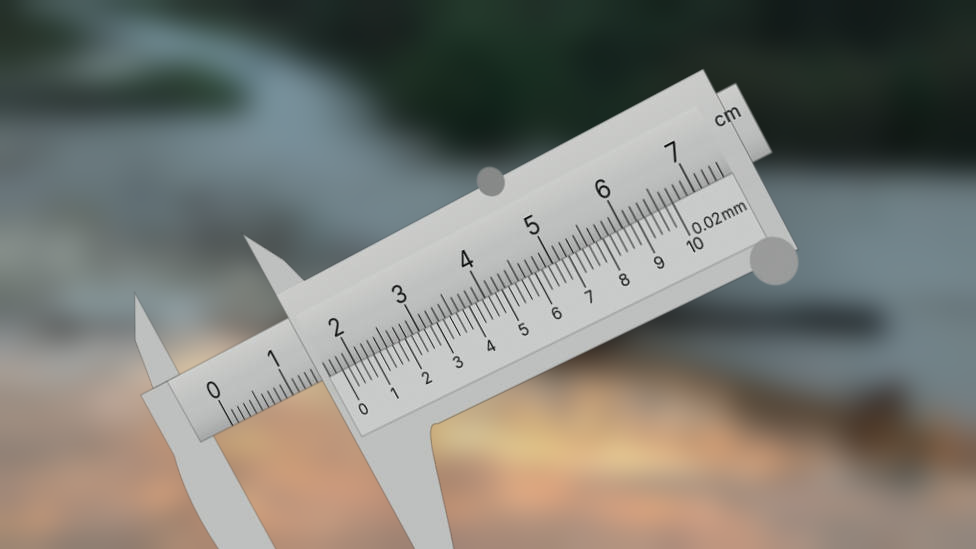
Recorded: 18.0,mm
